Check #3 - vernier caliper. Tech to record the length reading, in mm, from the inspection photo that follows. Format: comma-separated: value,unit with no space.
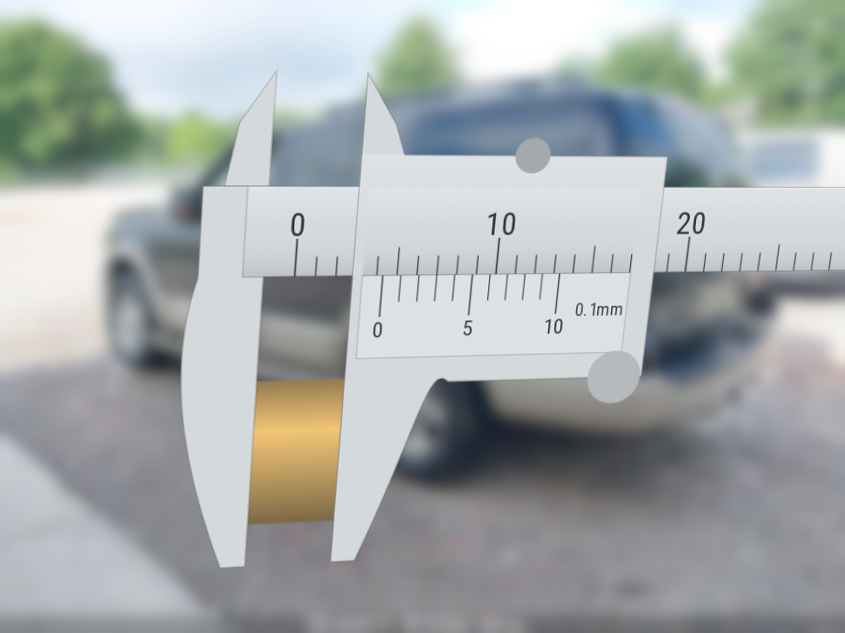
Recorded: 4.3,mm
